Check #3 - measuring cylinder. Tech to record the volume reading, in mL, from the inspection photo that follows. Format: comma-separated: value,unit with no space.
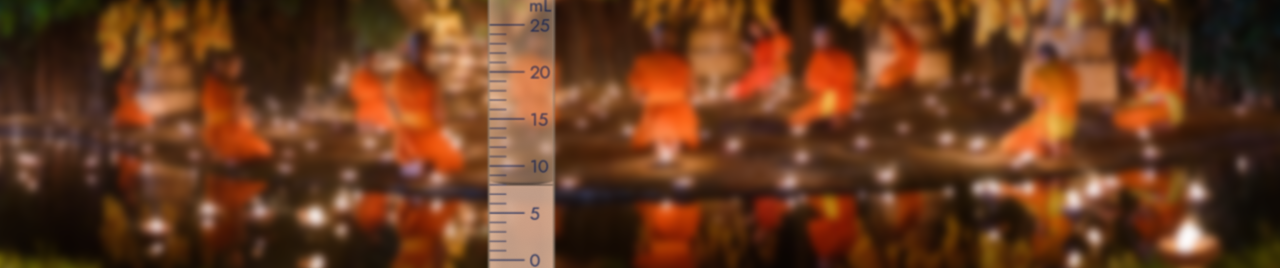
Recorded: 8,mL
